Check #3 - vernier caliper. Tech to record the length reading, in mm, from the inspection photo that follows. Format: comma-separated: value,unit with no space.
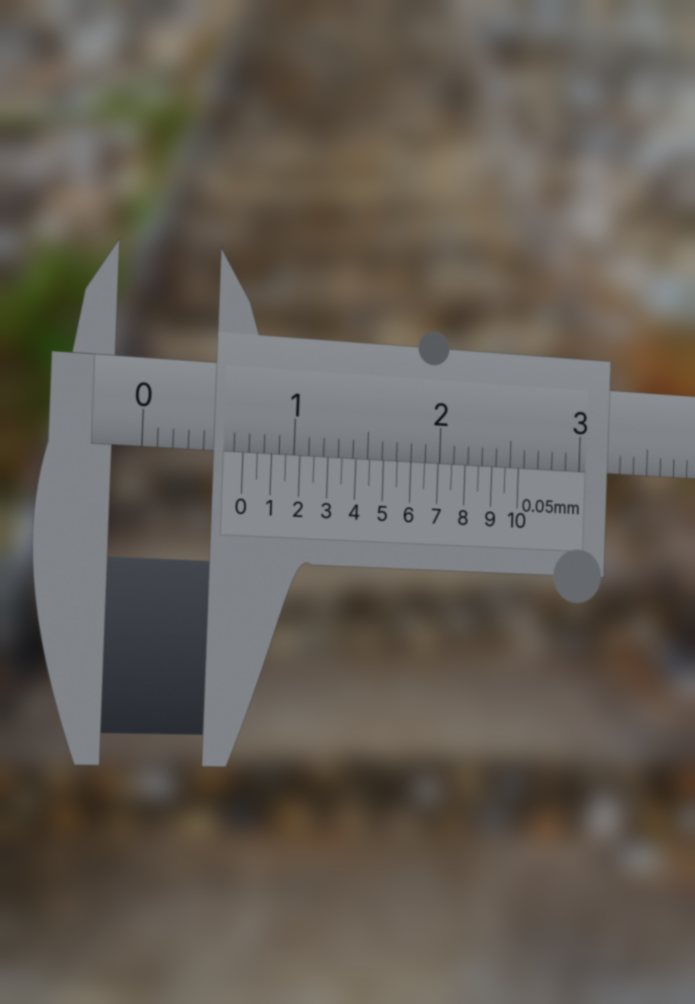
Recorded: 6.6,mm
